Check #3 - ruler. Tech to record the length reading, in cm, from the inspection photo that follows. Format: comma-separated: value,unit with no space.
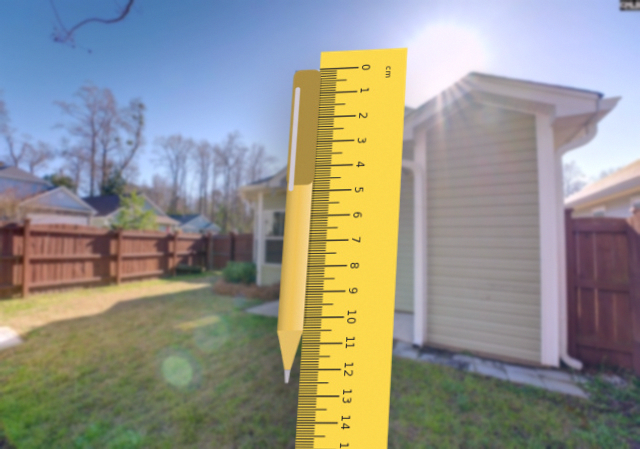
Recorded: 12.5,cm
